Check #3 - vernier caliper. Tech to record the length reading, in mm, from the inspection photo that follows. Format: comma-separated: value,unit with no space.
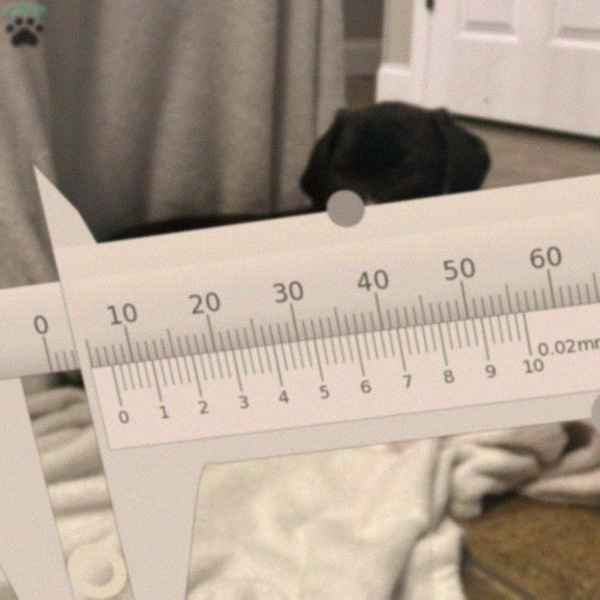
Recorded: 7.4,mm
